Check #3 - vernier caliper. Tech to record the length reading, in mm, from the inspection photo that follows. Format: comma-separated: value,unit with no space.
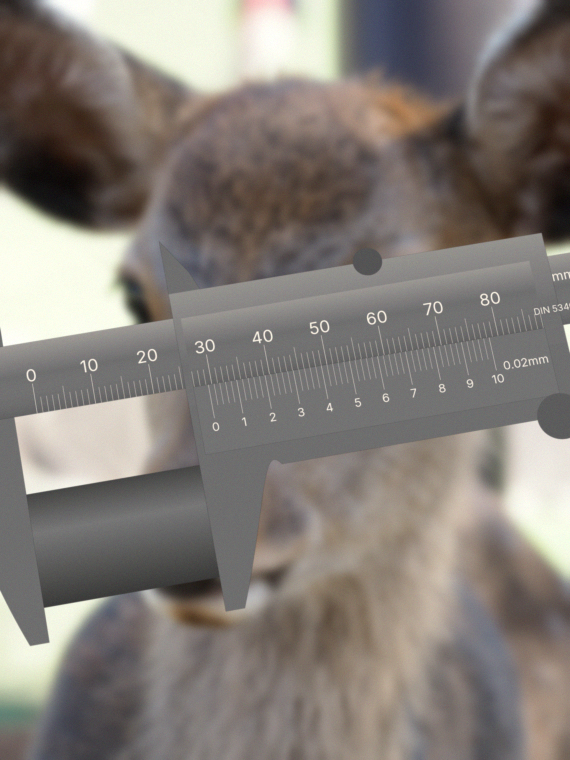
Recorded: 29.4,mm
